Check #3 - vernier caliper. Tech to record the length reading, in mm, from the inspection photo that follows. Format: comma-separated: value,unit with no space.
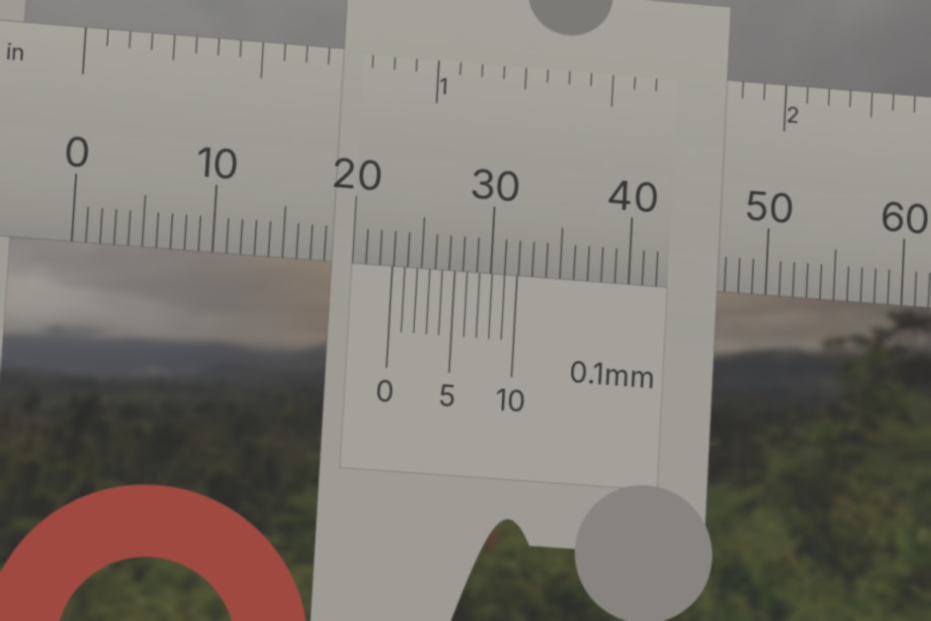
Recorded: 22.9,mm
